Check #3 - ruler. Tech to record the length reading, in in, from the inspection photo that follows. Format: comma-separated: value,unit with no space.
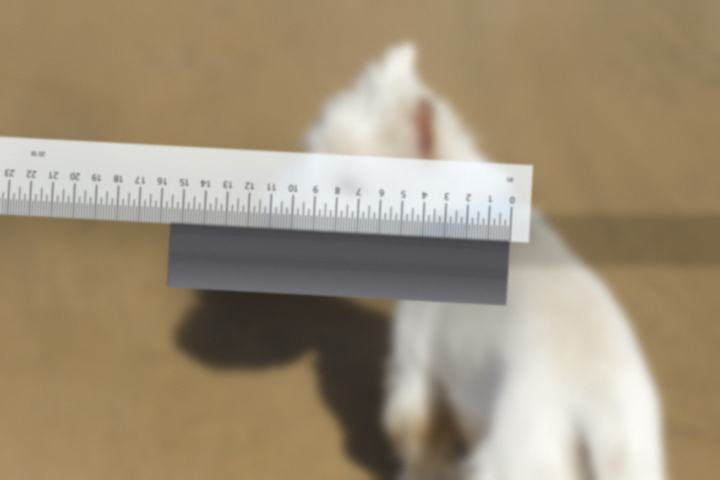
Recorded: 15.5,in
